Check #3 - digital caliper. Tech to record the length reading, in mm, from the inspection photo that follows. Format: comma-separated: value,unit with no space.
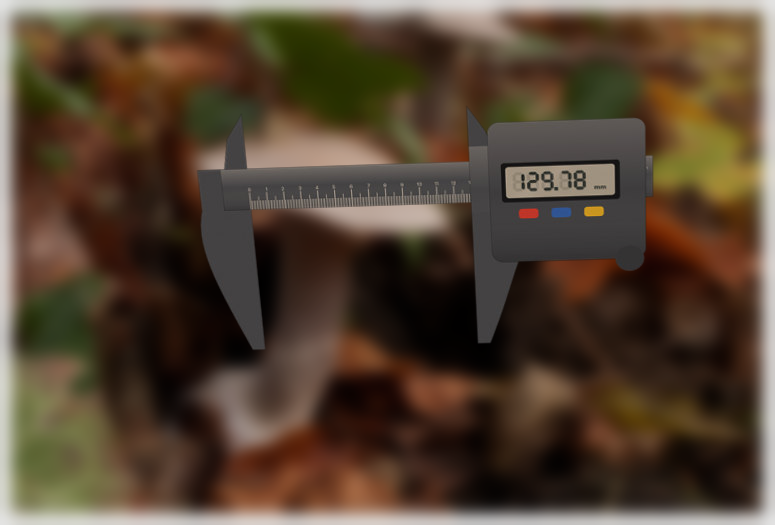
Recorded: 129.78,mm
